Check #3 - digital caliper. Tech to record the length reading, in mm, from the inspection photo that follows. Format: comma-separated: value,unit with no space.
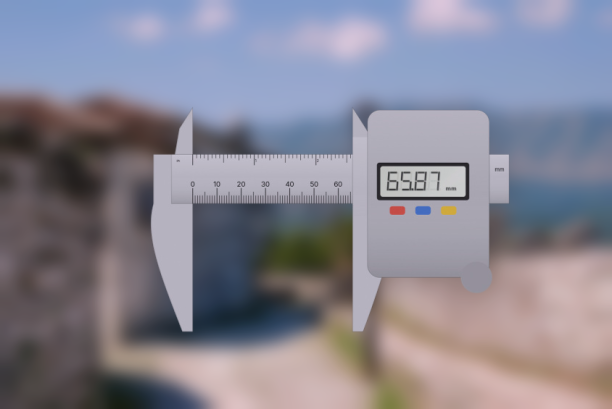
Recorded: 65.87,mm
